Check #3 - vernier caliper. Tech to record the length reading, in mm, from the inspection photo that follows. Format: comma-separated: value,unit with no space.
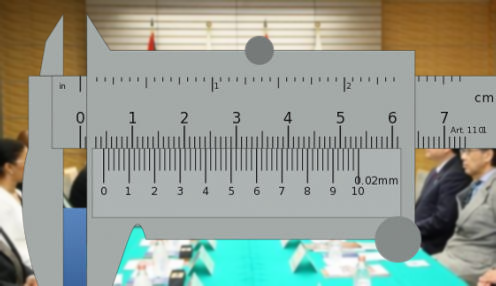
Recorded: 4.5,mm
